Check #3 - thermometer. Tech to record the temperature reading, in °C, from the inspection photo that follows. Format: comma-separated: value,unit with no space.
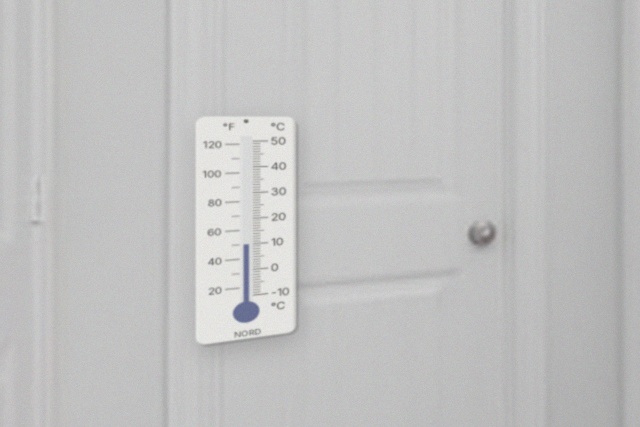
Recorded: 10,°C
